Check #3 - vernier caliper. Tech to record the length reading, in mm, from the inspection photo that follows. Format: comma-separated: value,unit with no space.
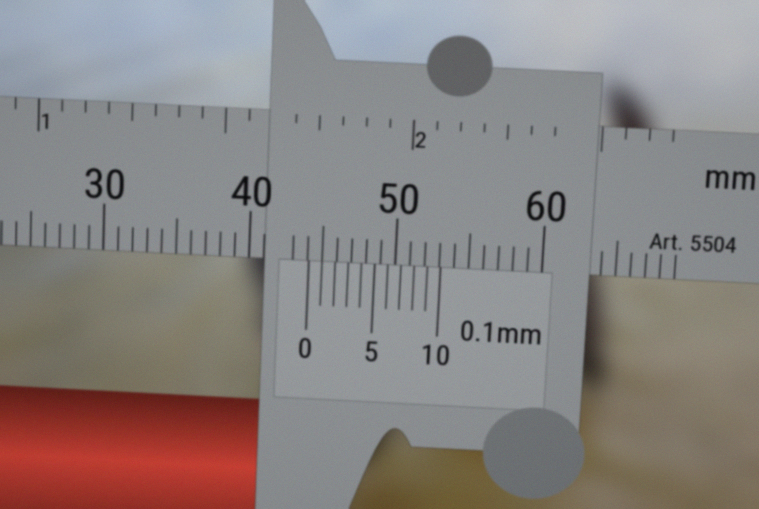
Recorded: 44.1,mm
